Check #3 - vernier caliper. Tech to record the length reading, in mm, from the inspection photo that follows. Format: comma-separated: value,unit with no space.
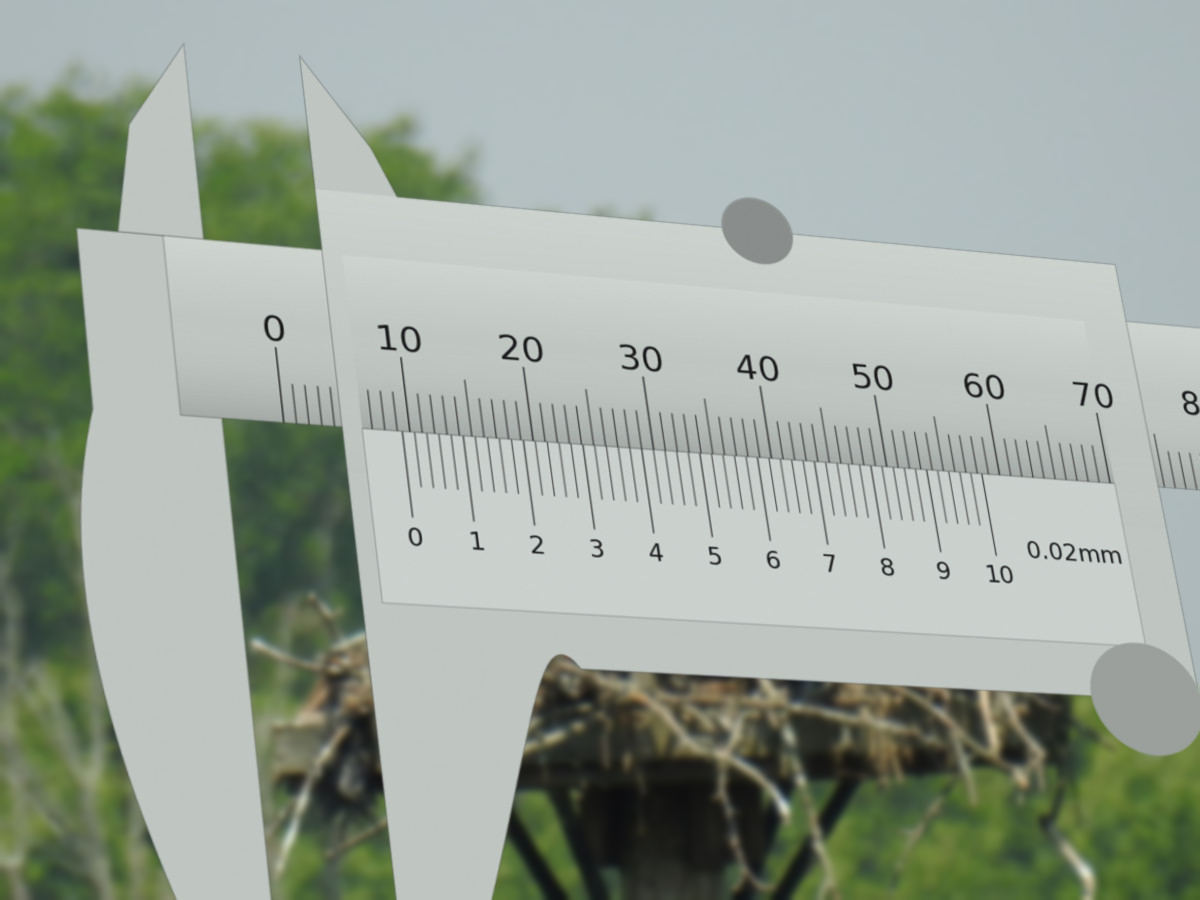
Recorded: 9.4,mm
